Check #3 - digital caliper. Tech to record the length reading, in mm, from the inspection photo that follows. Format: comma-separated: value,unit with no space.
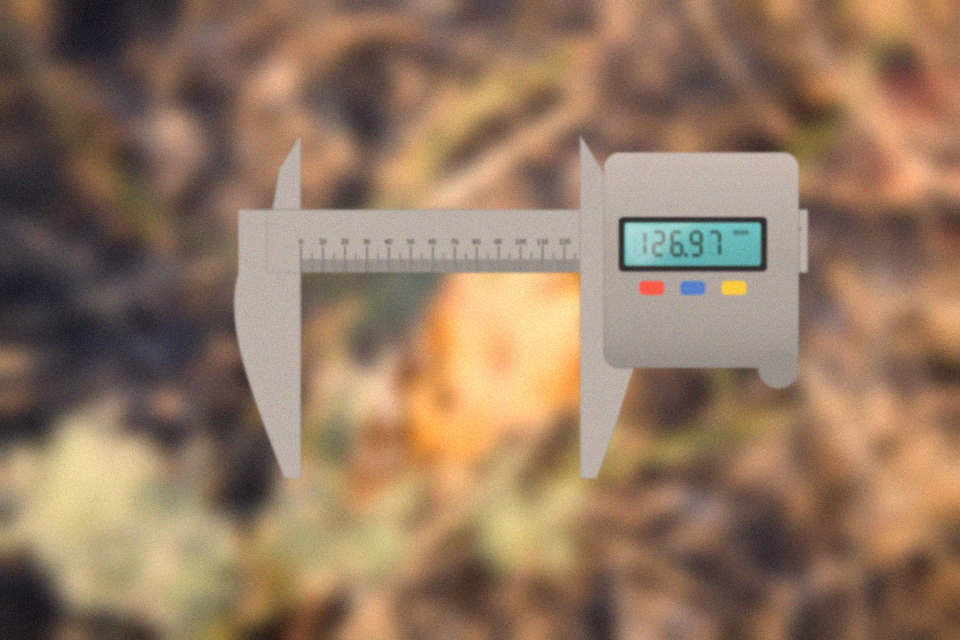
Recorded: 126.97,mm
